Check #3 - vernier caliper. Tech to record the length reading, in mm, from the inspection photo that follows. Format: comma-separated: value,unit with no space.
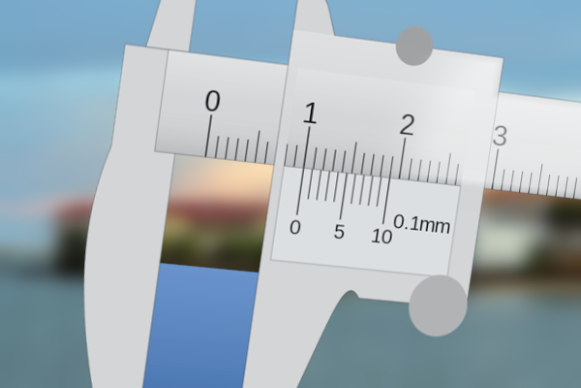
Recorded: 10.0,mm
